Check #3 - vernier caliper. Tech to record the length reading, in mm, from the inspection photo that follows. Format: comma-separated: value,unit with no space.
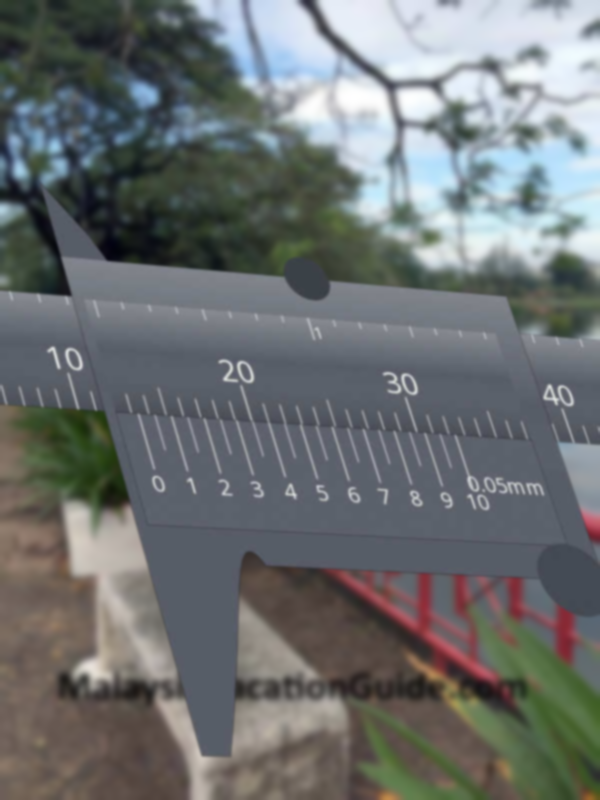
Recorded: 13.4,mm
